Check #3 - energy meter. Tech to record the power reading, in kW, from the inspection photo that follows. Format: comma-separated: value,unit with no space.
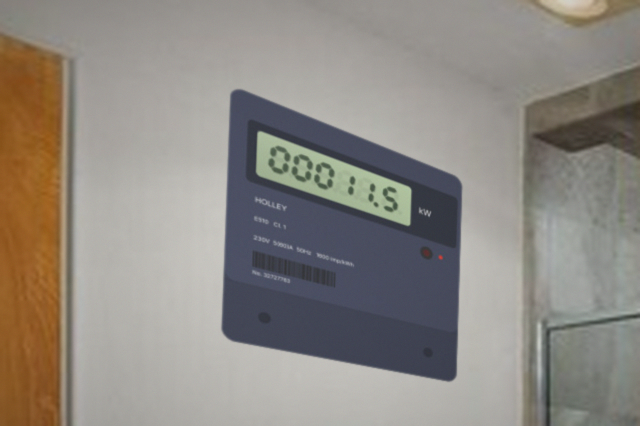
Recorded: 11.5,kW
